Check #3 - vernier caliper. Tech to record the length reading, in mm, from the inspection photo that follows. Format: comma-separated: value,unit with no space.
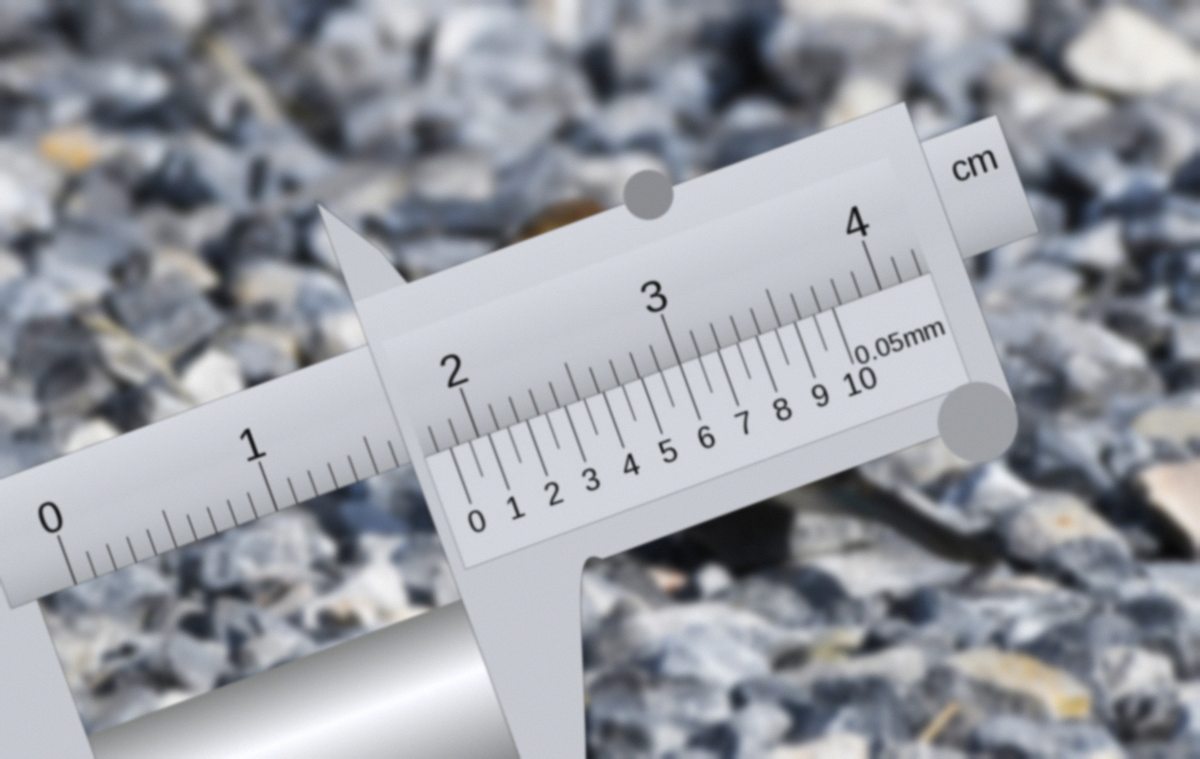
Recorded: 18.6,mm
